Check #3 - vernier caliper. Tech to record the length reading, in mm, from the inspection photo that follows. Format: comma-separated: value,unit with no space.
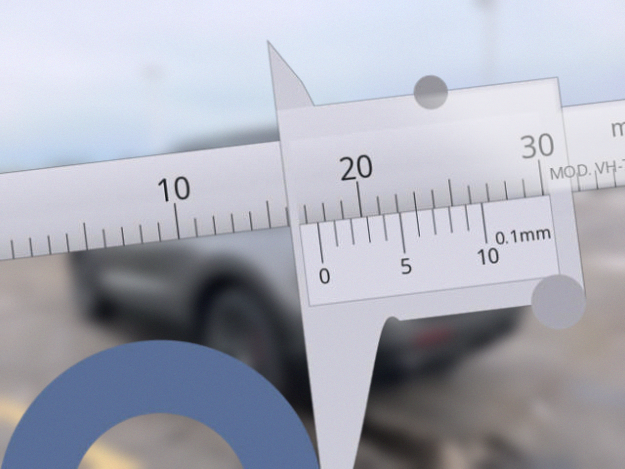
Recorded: 17.6,mm
